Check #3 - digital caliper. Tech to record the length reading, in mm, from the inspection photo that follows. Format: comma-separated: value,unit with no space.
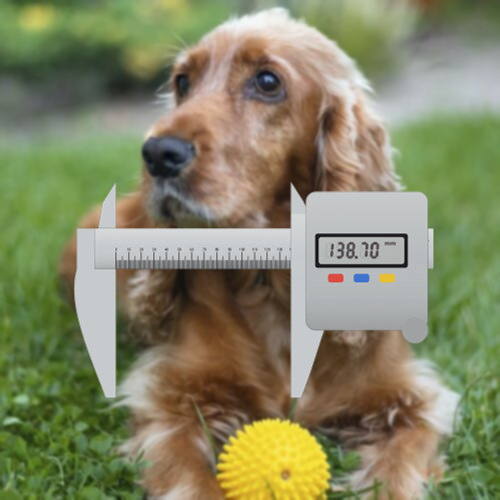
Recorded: 138.70,mm
